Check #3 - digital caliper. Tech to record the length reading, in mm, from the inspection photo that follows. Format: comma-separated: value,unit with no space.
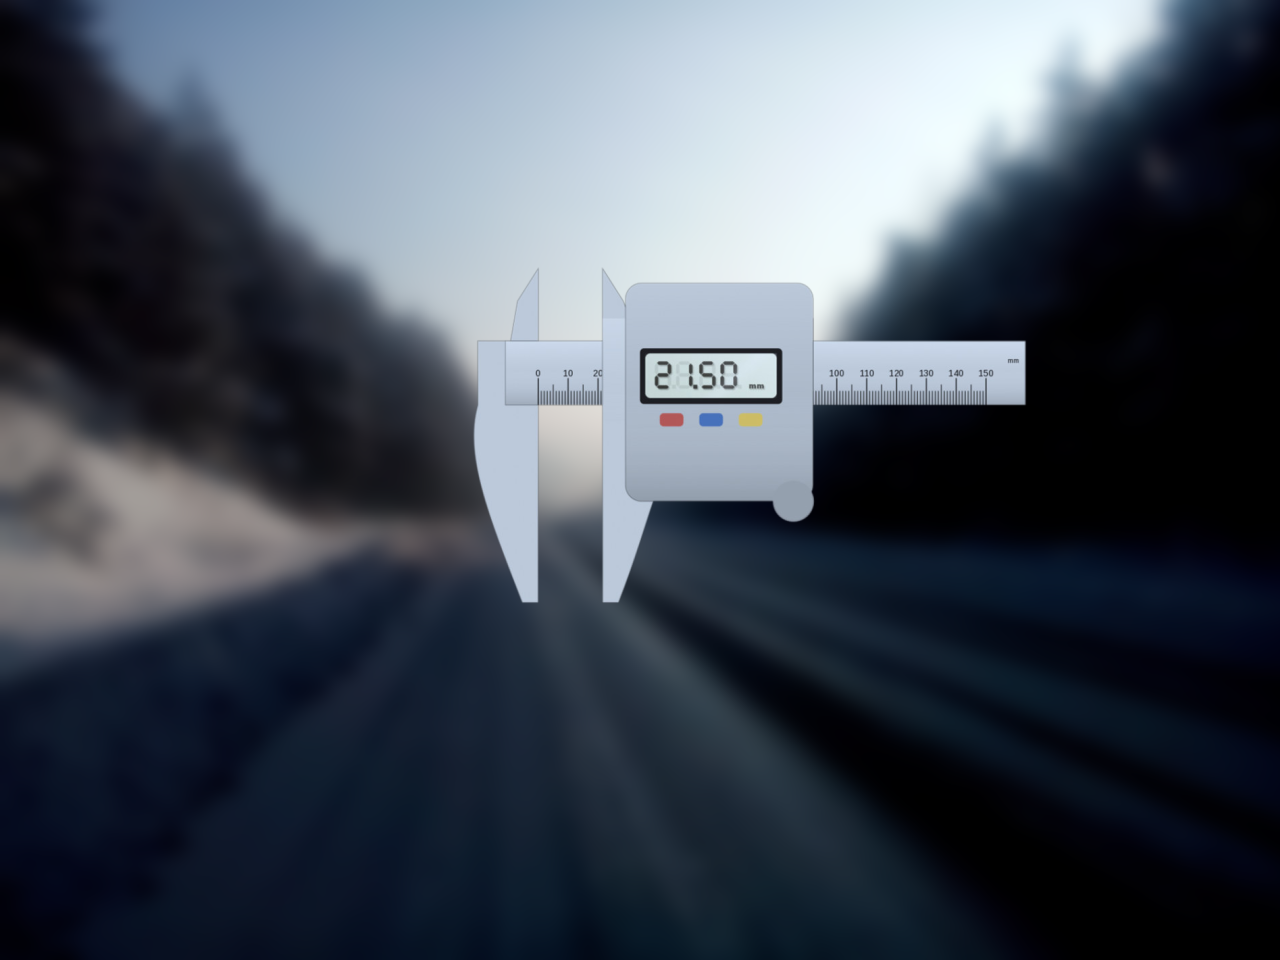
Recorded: 21.50,mm
